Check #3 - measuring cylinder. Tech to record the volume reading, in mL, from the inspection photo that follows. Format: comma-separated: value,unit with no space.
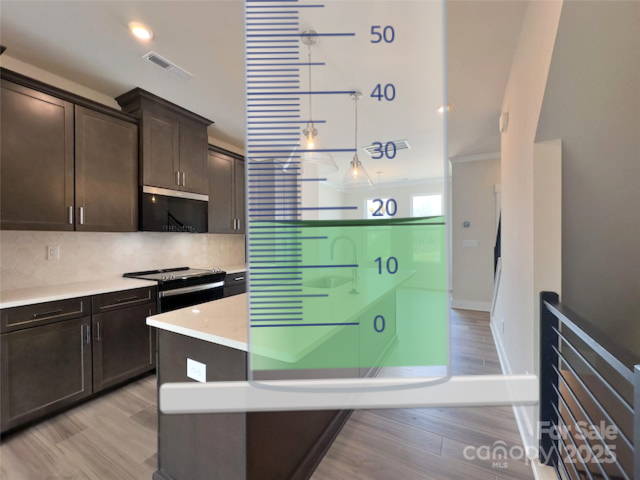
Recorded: 17,mL
